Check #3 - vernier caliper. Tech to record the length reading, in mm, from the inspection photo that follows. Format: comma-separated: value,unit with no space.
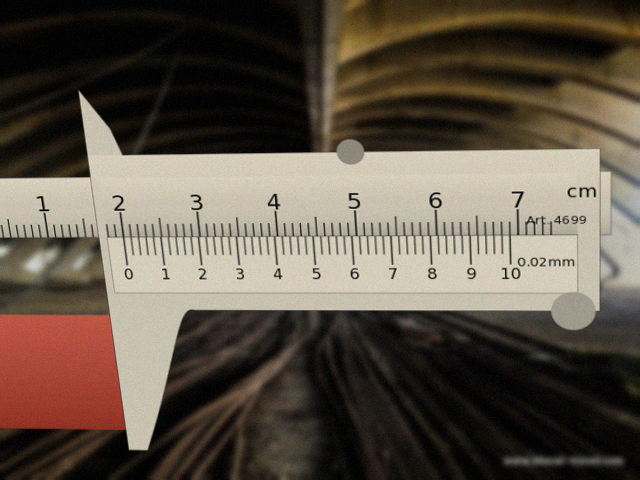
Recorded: 20.0,mm
